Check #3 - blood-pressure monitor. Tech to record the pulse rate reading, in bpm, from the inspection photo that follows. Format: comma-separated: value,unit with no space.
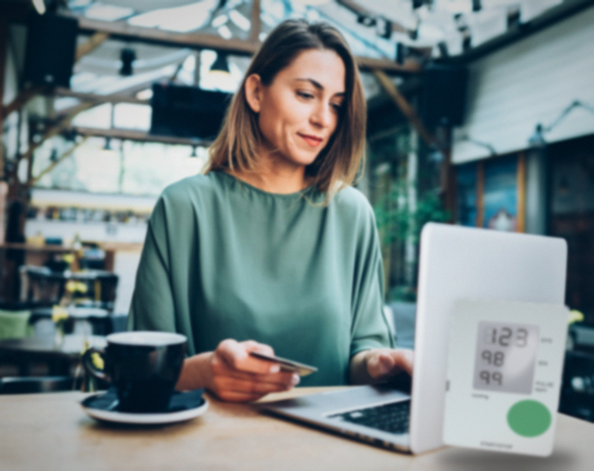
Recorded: 99,bpm
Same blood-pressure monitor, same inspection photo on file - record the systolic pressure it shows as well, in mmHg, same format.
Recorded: 123,mmHg
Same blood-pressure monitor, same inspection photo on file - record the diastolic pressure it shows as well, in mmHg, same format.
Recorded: 98,mmHg
